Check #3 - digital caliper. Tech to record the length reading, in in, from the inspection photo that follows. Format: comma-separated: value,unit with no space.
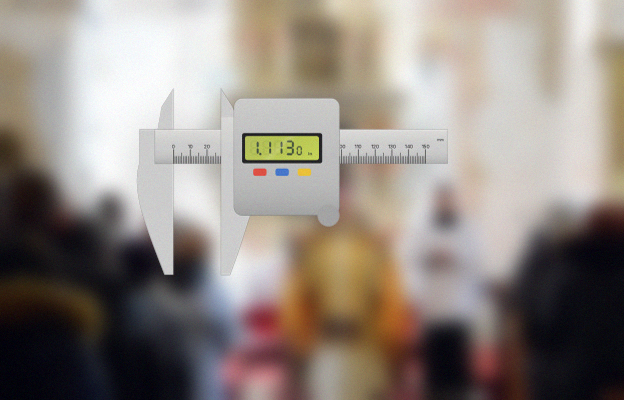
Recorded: 1.1130,in
